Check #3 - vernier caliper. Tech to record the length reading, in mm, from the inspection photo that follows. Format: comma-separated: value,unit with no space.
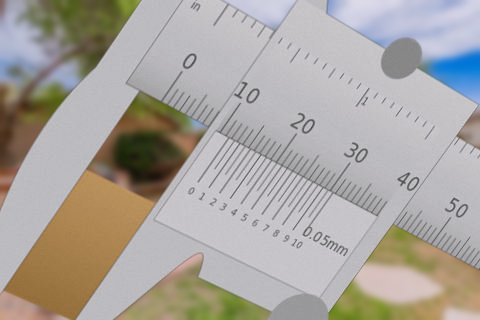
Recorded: 11.6,mm
